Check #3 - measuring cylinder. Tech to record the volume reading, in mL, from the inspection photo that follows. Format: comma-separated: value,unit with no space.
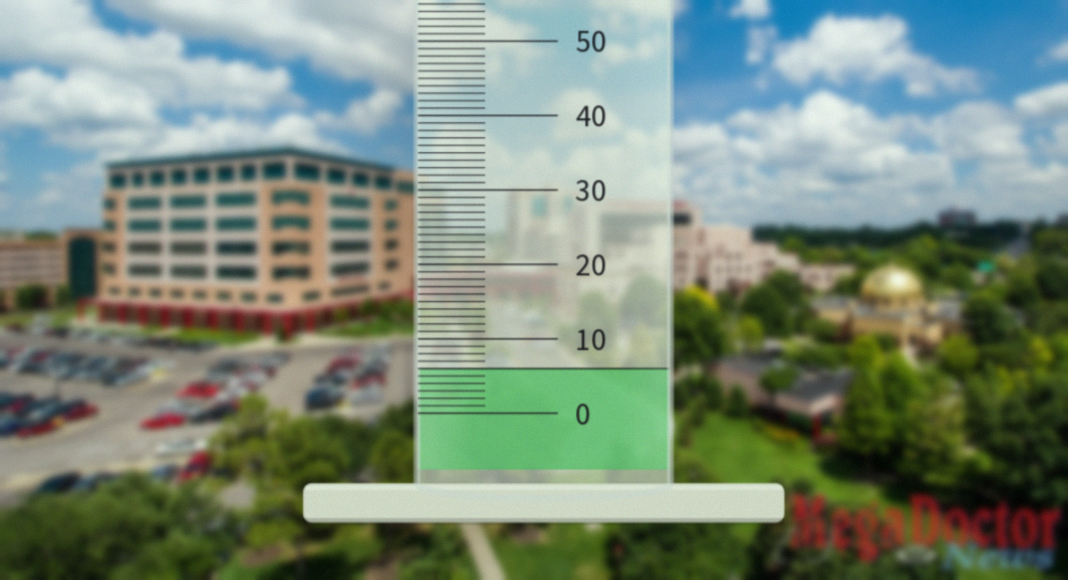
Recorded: 6,mL
